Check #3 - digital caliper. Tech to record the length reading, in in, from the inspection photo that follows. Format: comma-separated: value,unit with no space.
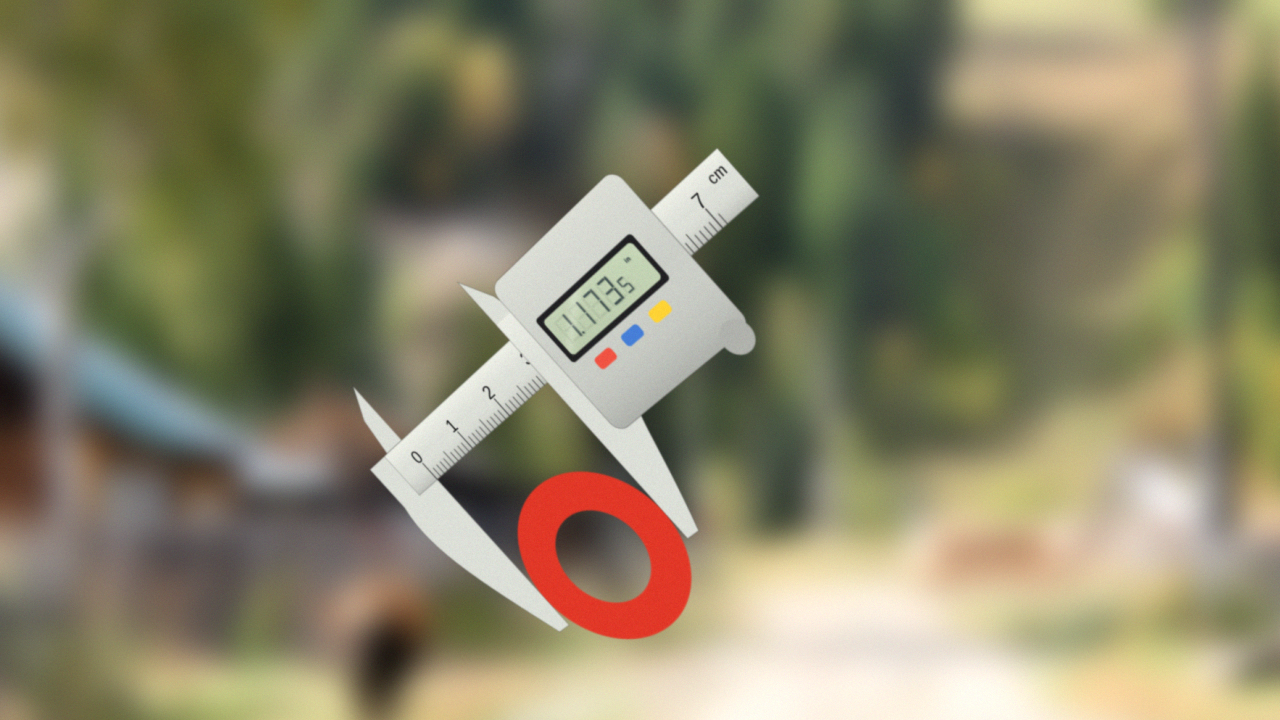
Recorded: 1.1735,in
